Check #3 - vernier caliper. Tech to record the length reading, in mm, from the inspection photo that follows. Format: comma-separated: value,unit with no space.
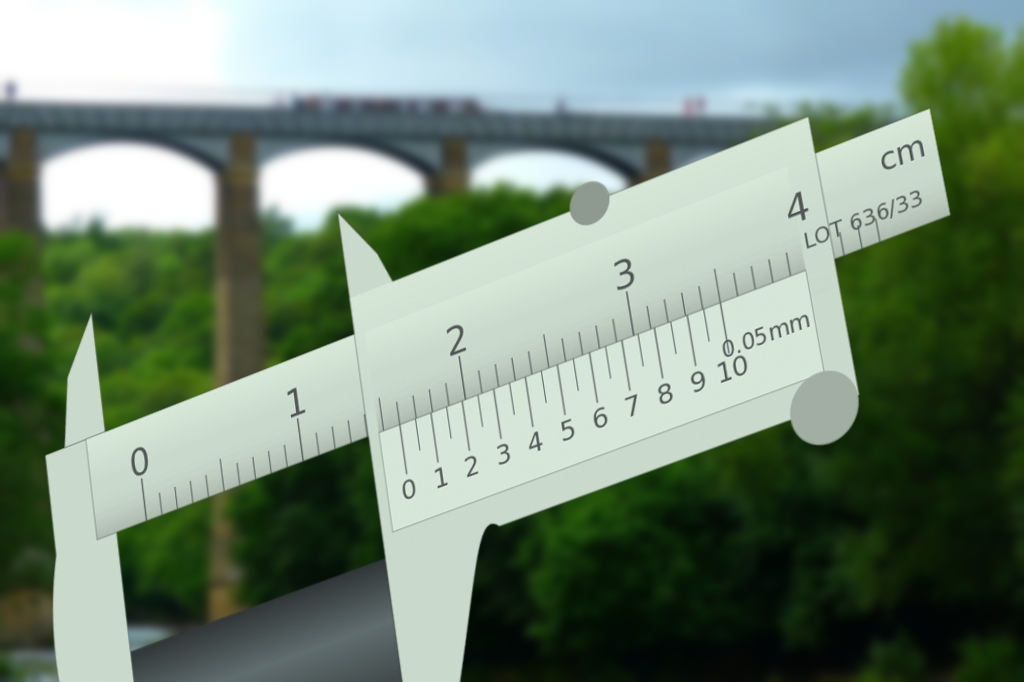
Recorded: 16.0,mm
